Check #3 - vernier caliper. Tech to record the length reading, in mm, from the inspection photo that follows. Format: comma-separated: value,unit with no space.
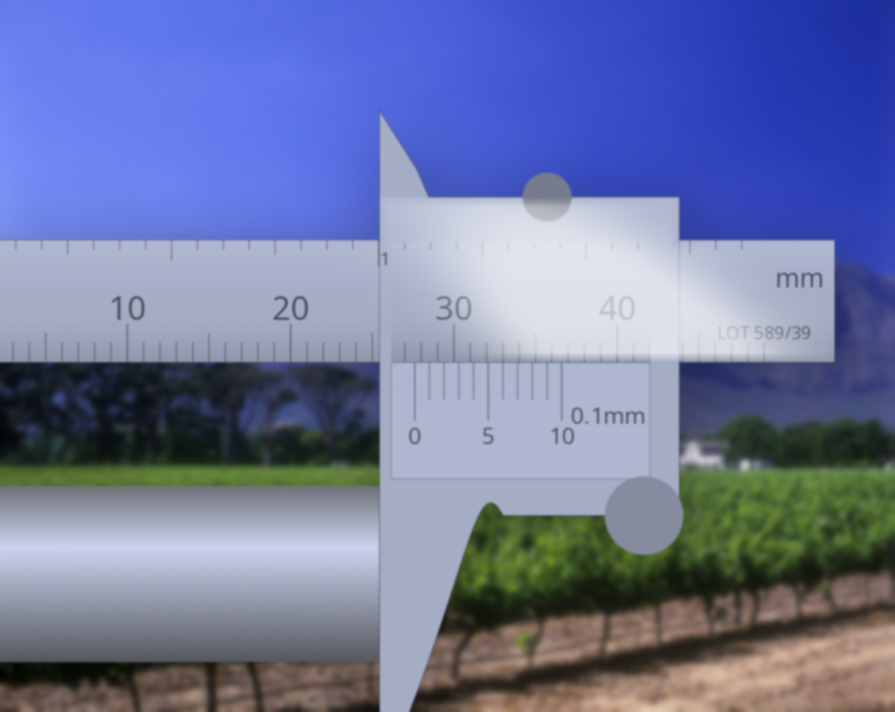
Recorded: 27.6,mm
